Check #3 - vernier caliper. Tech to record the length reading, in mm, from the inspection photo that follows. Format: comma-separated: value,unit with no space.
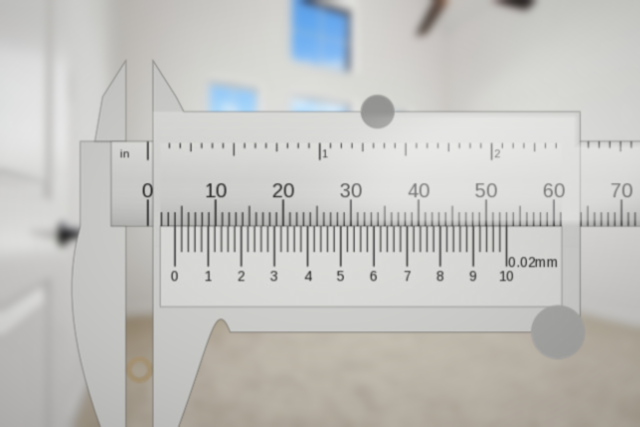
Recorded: 4.0,mm
